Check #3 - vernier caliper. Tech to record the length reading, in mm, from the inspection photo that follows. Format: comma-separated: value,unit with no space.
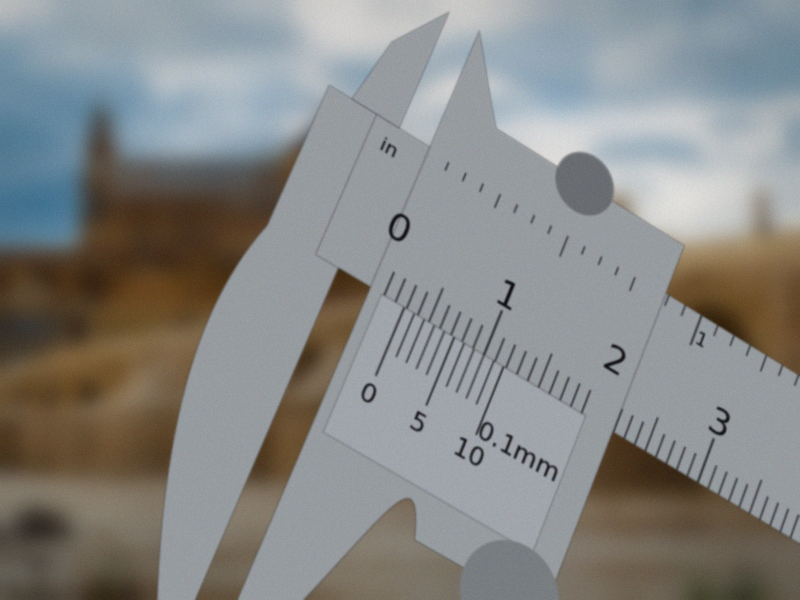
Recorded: 2.8,mm
